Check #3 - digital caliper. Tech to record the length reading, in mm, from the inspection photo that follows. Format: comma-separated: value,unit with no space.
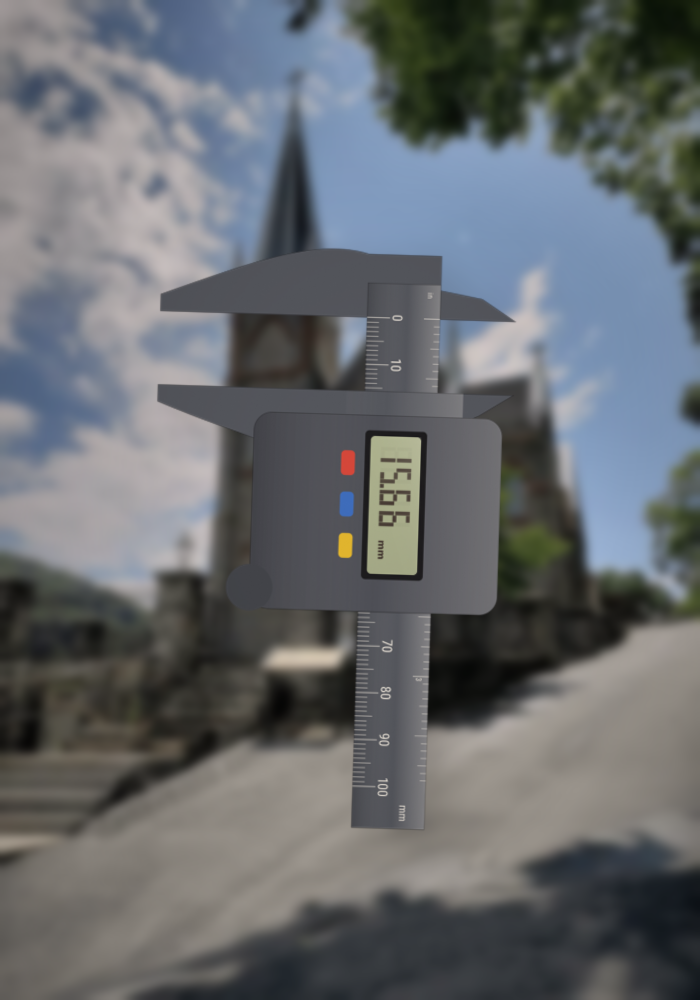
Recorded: 15.66,mm
